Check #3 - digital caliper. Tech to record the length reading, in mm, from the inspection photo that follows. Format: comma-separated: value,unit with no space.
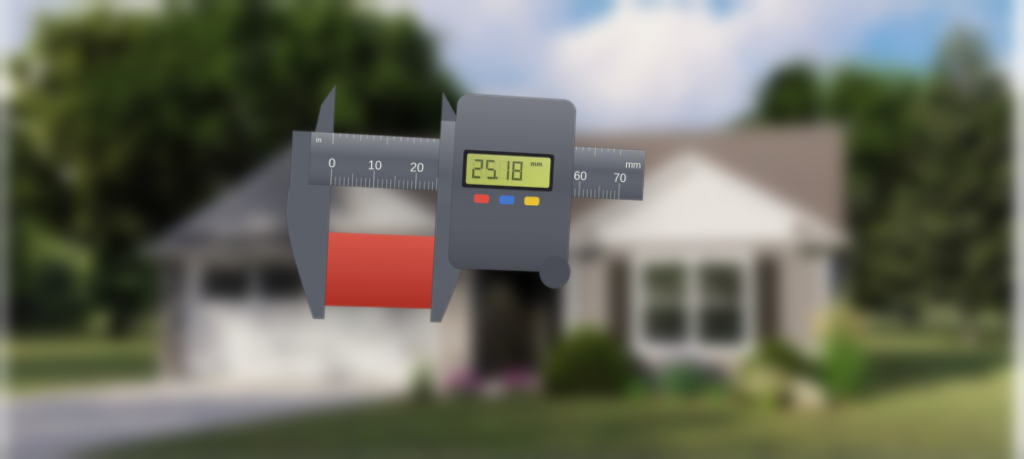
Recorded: 25.18,mm
